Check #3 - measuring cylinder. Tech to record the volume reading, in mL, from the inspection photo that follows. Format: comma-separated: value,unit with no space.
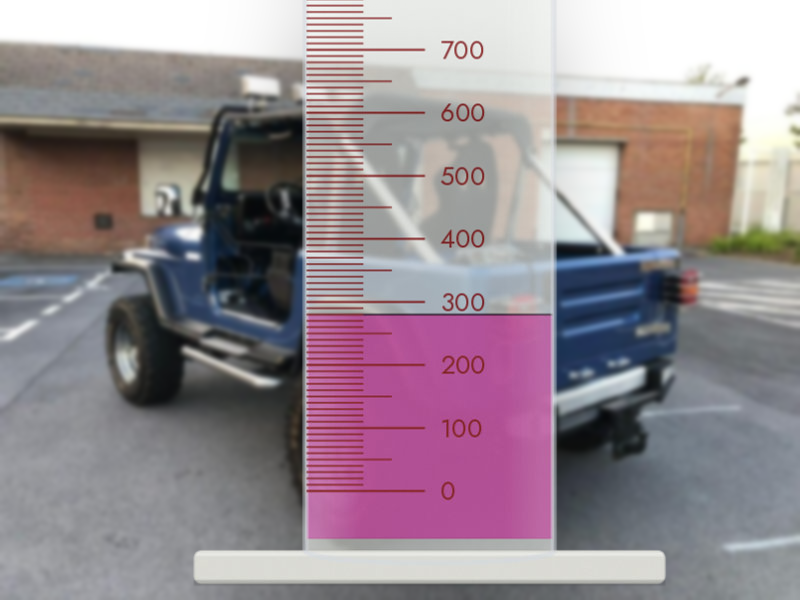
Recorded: 280,mL
